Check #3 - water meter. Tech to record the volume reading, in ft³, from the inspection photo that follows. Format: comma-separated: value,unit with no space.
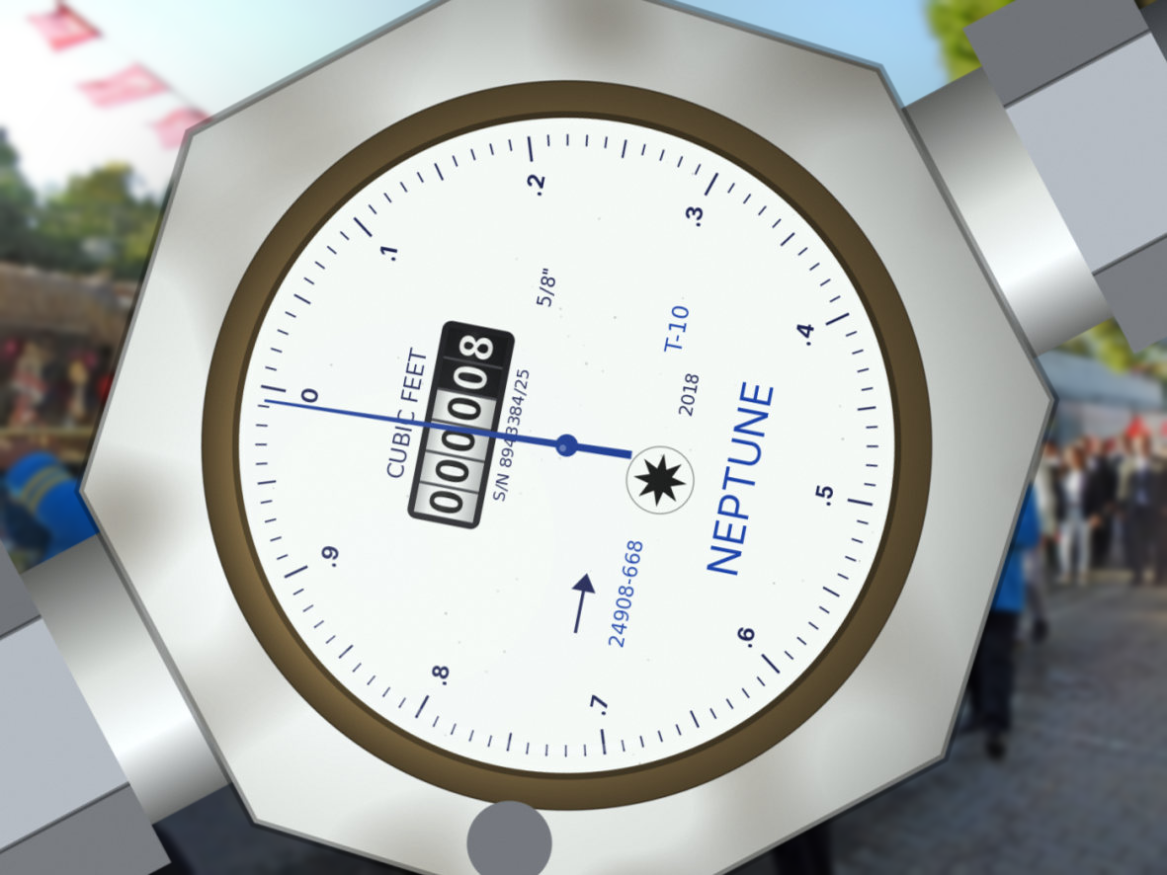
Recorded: 7.99,ft³
